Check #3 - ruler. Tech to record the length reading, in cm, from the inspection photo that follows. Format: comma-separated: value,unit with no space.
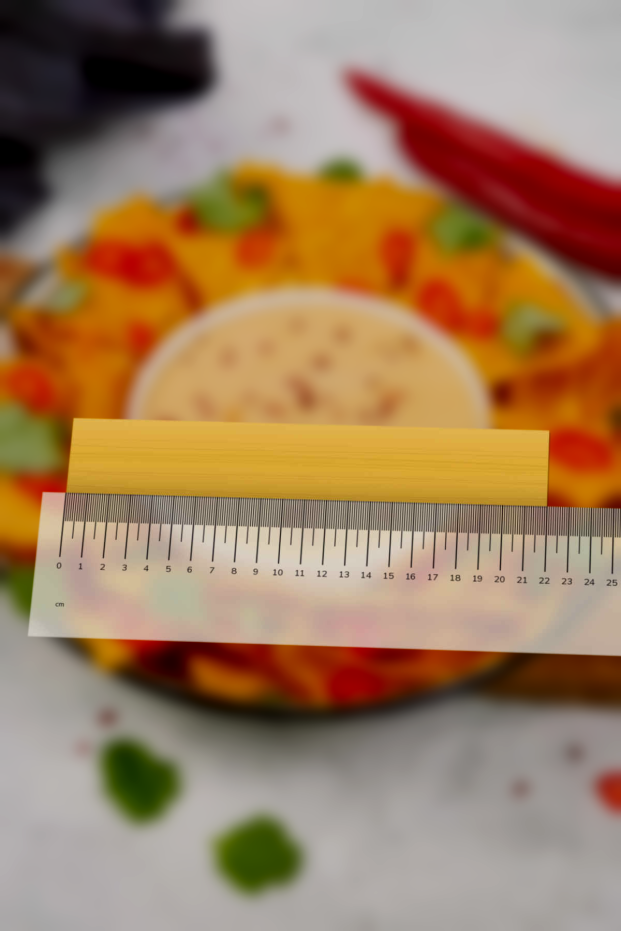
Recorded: 22,cm
